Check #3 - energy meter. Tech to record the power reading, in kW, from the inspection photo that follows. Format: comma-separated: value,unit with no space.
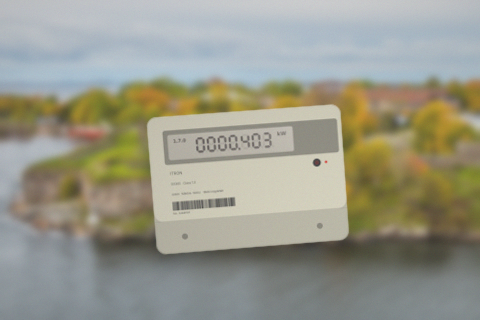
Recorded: 0.403,kW
